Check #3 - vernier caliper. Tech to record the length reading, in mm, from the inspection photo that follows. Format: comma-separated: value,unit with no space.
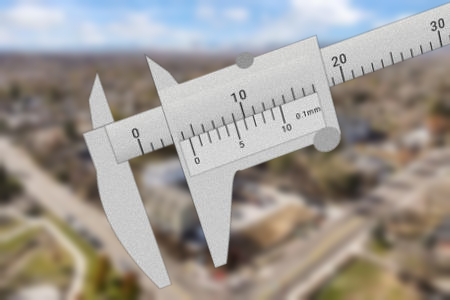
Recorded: 4.5,mm
